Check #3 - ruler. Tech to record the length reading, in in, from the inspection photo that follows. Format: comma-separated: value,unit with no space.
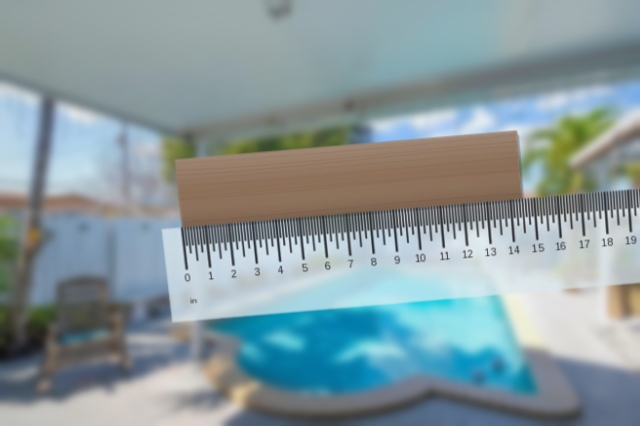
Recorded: 14.5,in
